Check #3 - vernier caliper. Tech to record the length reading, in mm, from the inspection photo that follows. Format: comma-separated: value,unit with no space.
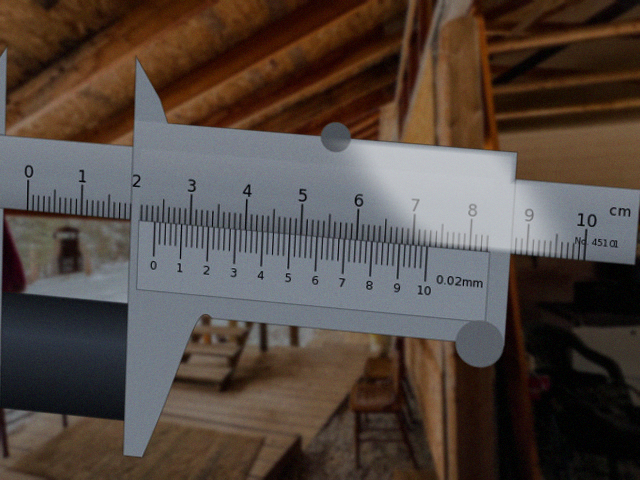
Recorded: 23.5,mm
